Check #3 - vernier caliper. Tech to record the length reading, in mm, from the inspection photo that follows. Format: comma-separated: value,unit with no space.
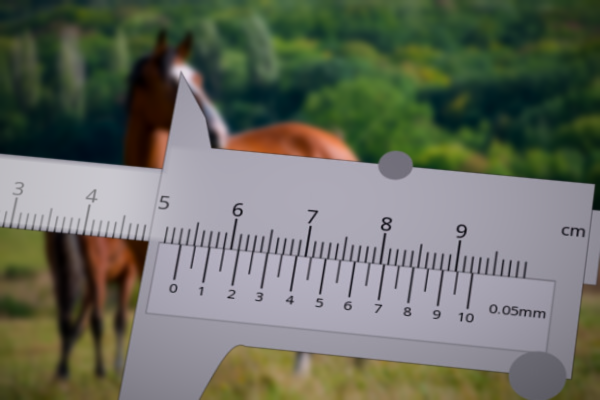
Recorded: 53.2,mm
